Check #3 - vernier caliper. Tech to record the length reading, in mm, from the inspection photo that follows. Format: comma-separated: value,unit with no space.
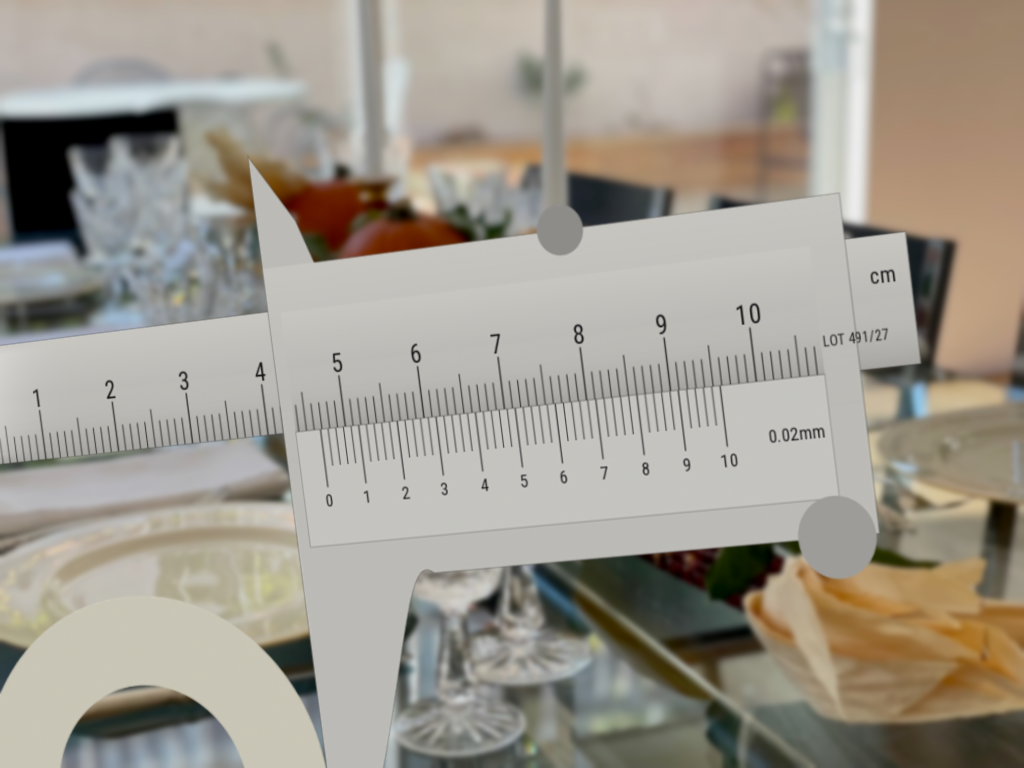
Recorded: 46.8,mm
